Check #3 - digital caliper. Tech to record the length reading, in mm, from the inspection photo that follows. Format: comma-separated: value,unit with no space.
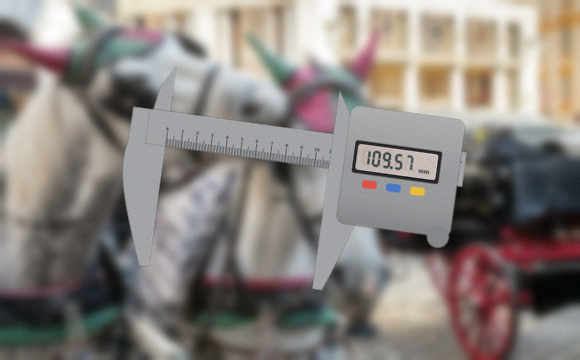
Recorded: 109.57,mm
